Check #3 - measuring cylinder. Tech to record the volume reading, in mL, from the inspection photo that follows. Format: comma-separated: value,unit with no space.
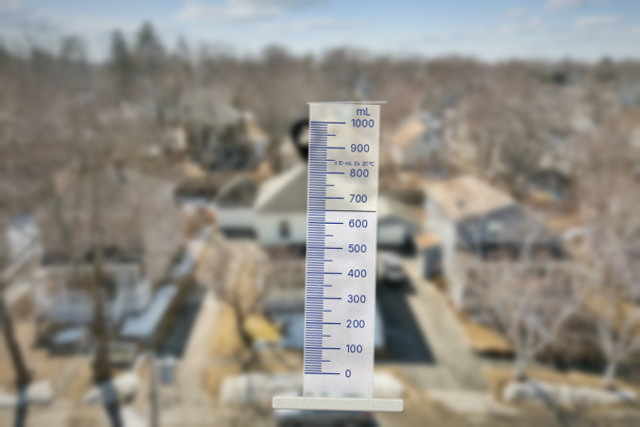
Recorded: 650,mL
